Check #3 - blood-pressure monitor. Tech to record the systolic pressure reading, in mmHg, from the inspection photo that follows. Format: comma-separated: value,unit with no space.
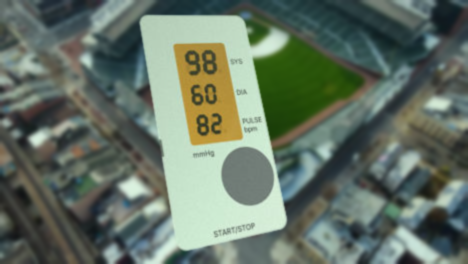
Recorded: 98,mmHg
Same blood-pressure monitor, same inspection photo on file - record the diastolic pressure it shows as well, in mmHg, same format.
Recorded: 60,mmHg
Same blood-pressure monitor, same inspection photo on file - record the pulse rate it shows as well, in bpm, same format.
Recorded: 82,bpm
